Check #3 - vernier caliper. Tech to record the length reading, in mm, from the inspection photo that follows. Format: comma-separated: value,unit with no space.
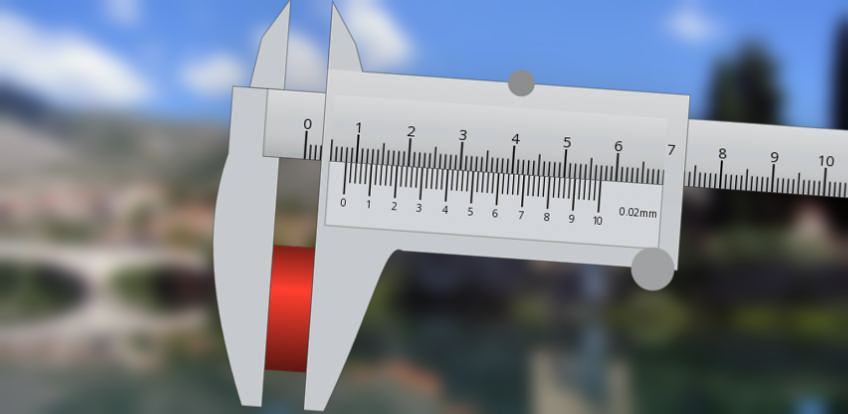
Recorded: 8.0,mm
